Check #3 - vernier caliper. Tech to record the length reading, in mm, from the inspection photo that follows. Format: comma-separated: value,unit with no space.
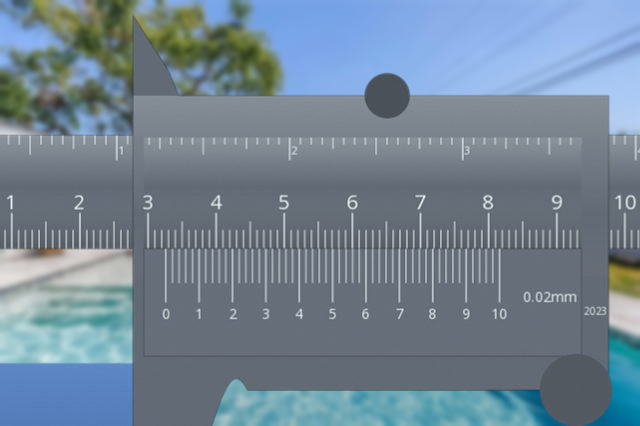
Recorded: 32.6,mm
